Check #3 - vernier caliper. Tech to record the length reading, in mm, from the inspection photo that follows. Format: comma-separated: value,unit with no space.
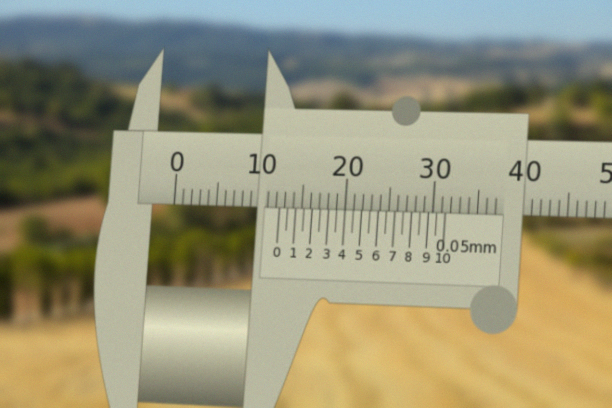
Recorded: 12.4,mm
